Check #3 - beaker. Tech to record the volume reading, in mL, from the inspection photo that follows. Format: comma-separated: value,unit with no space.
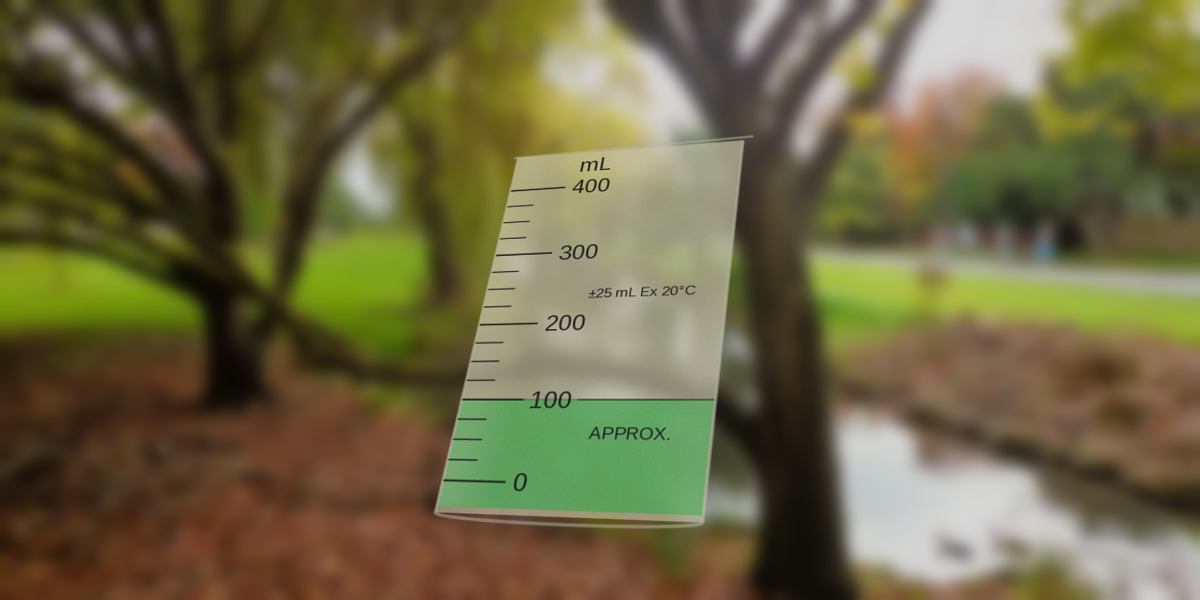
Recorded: 100,mL
